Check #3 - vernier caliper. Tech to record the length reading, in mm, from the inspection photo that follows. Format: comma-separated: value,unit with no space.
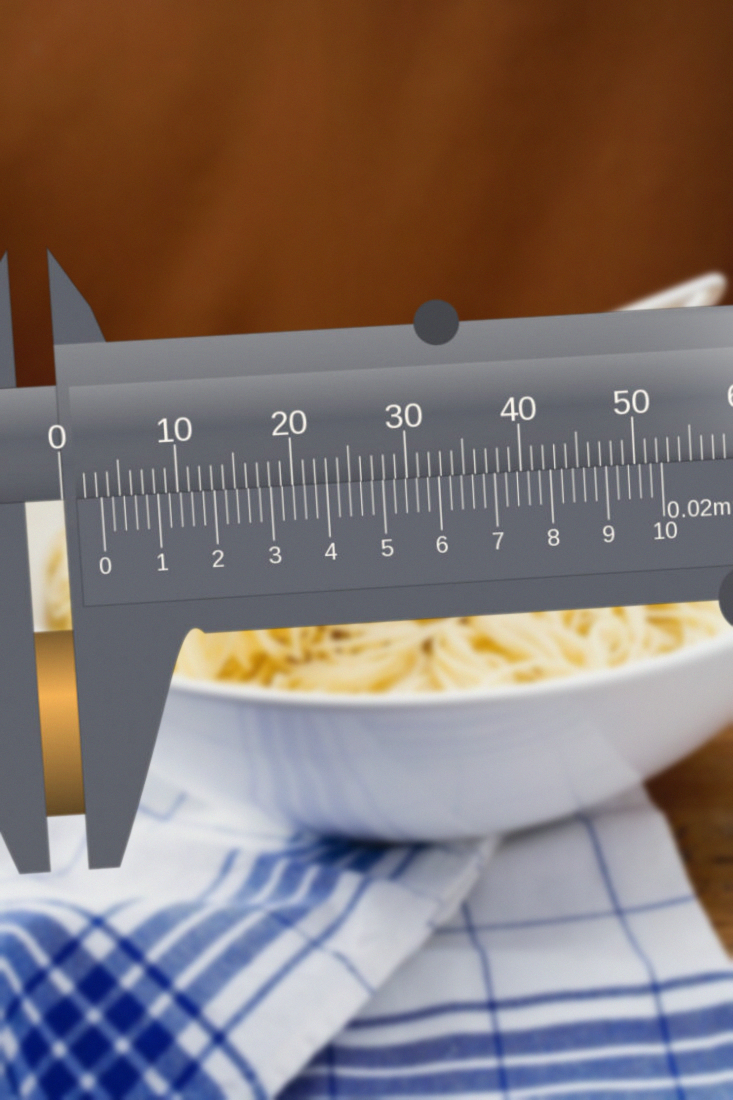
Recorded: 3.4,mm
